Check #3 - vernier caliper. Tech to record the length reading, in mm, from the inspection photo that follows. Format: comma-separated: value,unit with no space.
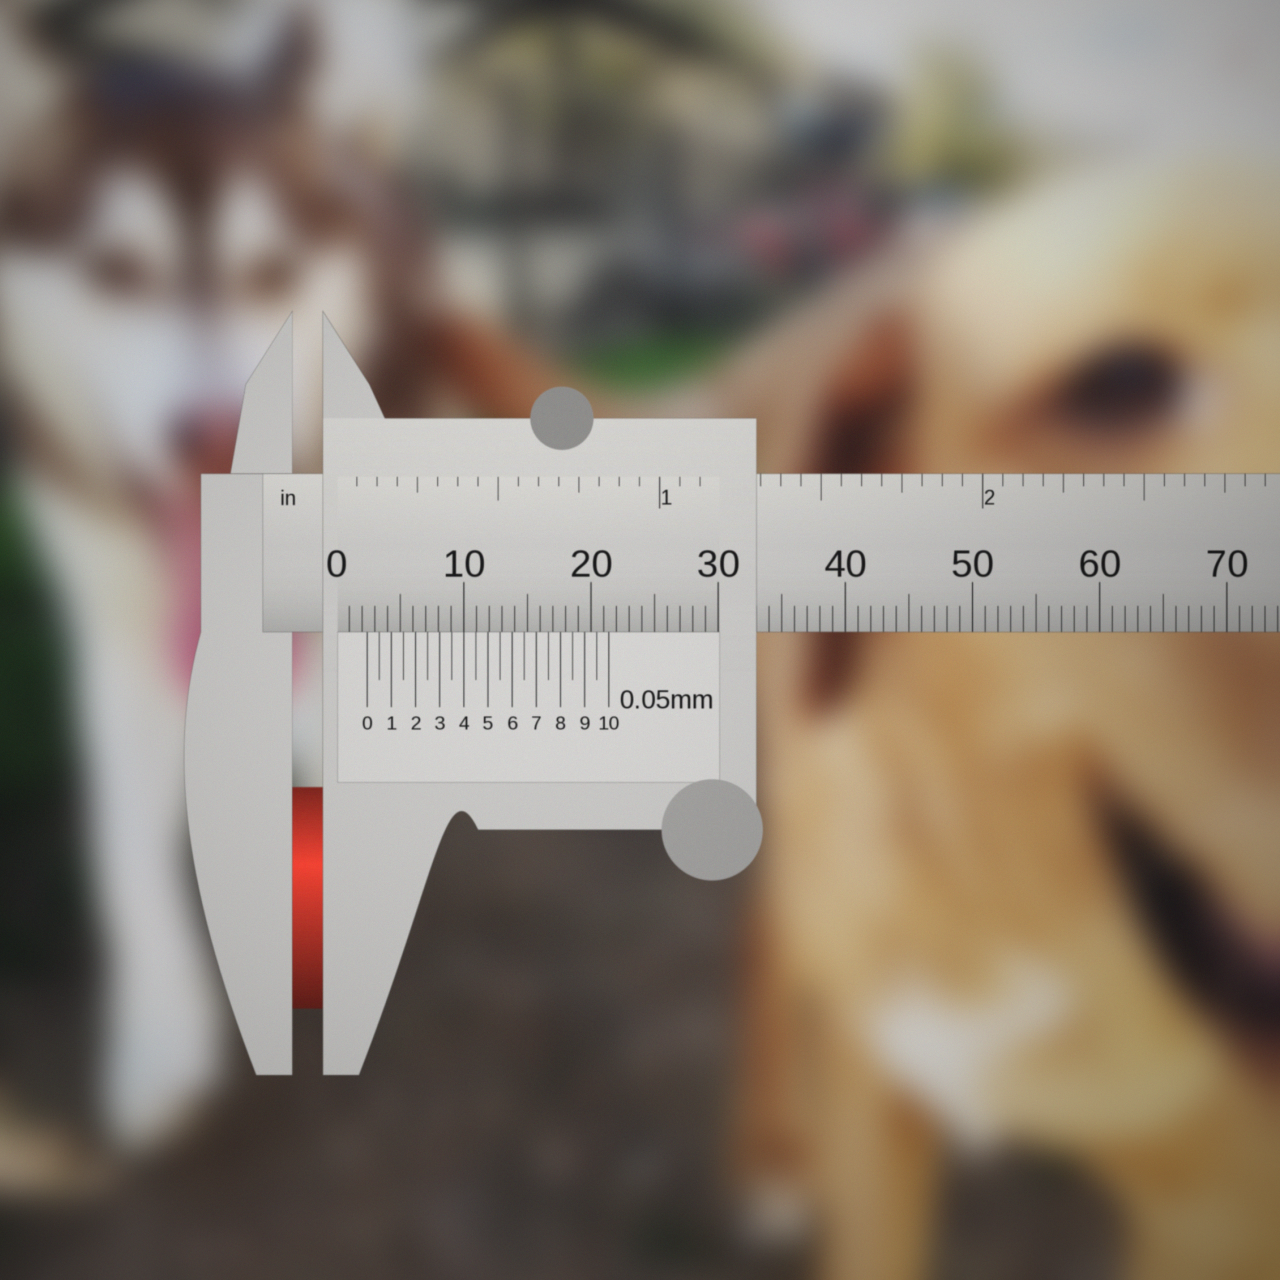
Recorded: 2.4,mm
